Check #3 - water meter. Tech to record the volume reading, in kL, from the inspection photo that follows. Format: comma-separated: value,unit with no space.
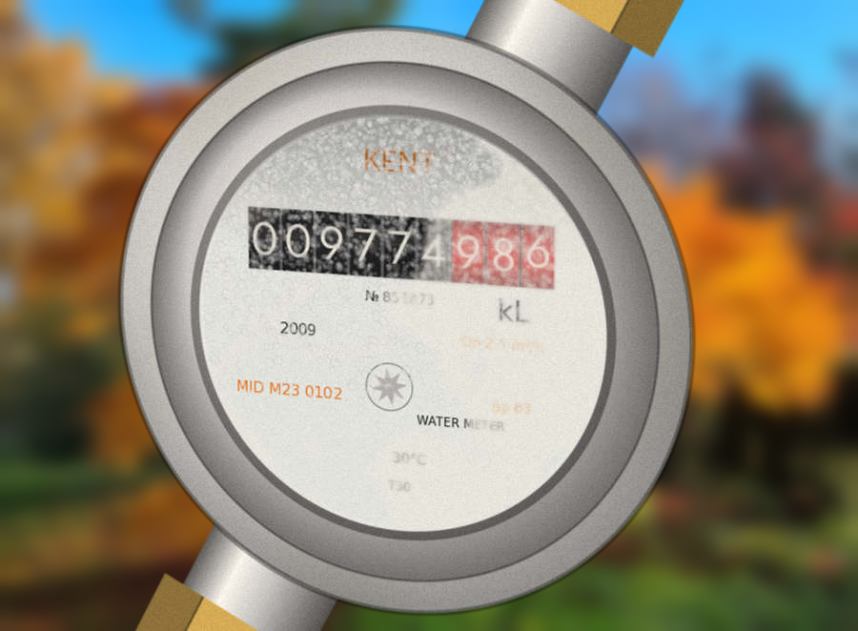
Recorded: 9774.986,kL
